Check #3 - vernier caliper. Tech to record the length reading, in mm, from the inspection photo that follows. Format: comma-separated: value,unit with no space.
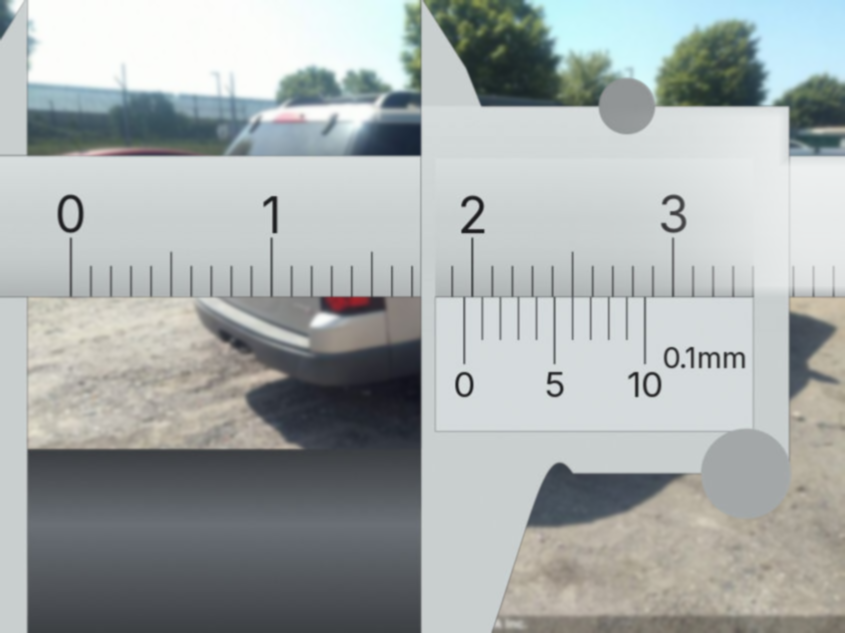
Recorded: 19.6,mm
